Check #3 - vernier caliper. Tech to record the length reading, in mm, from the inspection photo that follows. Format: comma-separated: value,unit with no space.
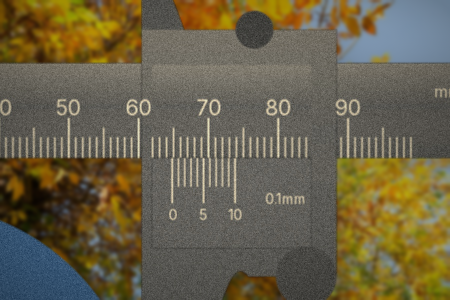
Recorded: 64.8,mm
